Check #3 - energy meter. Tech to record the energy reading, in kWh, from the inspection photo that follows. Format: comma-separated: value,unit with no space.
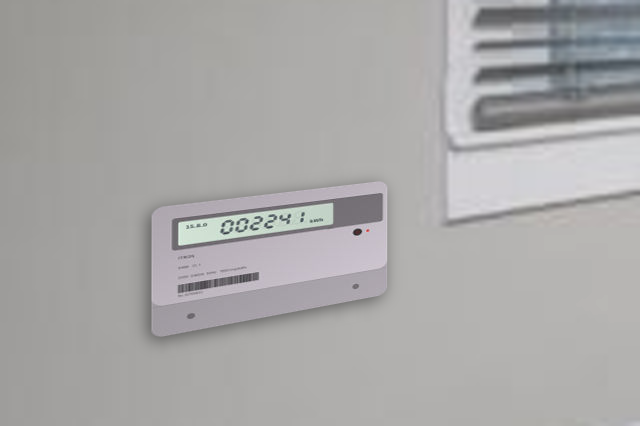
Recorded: 2241,kWh
